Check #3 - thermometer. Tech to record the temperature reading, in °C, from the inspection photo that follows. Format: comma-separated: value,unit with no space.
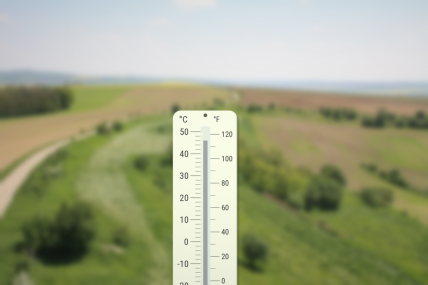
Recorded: 46,°C
